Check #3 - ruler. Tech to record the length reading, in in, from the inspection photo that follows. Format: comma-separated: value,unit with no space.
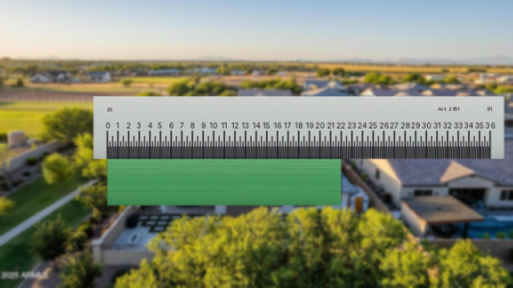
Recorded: 22,in
